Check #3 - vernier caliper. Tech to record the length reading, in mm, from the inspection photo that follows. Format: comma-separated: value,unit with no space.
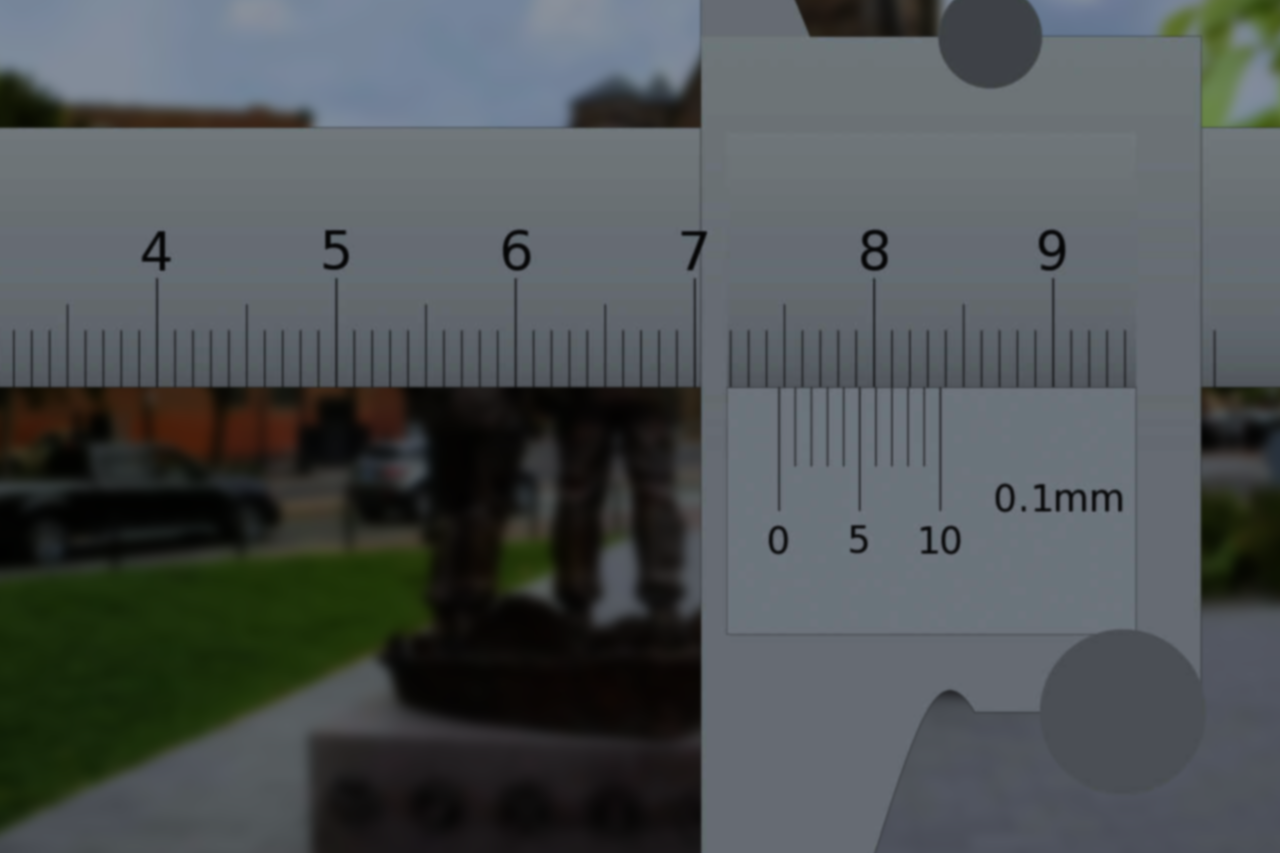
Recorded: 74.7,mm
